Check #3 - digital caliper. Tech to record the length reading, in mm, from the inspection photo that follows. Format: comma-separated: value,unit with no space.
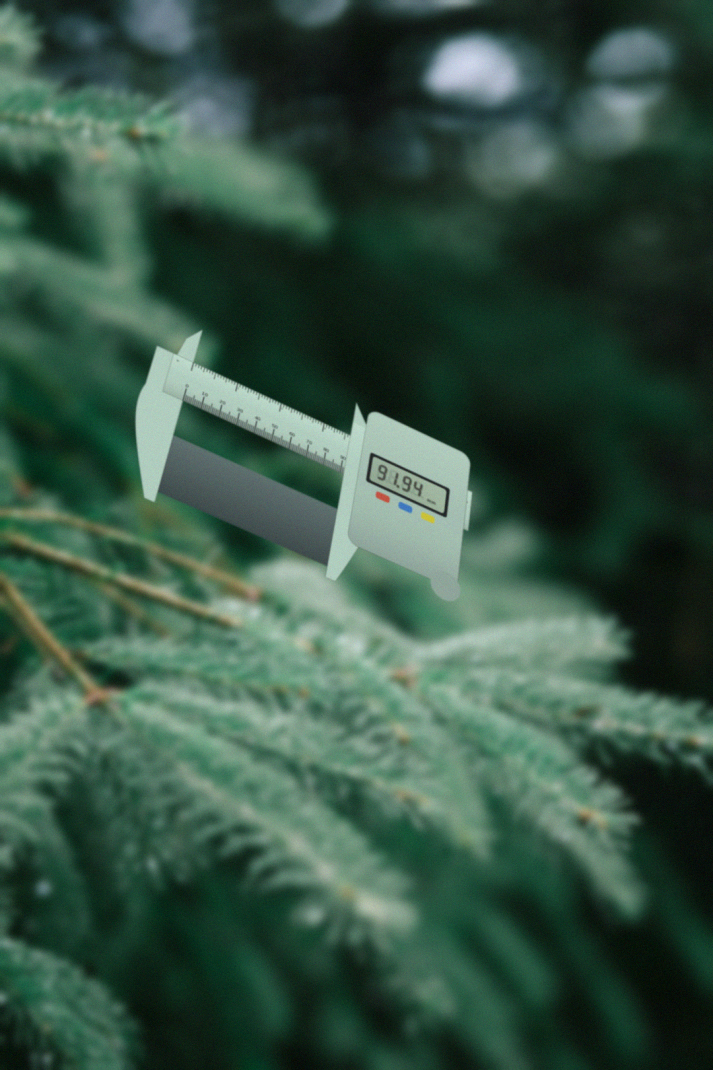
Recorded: 91.94,mm
